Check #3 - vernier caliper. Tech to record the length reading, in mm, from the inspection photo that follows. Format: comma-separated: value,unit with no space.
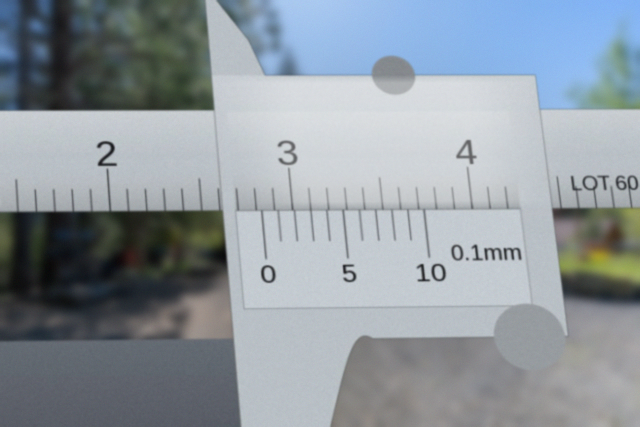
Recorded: 28.3,mm
